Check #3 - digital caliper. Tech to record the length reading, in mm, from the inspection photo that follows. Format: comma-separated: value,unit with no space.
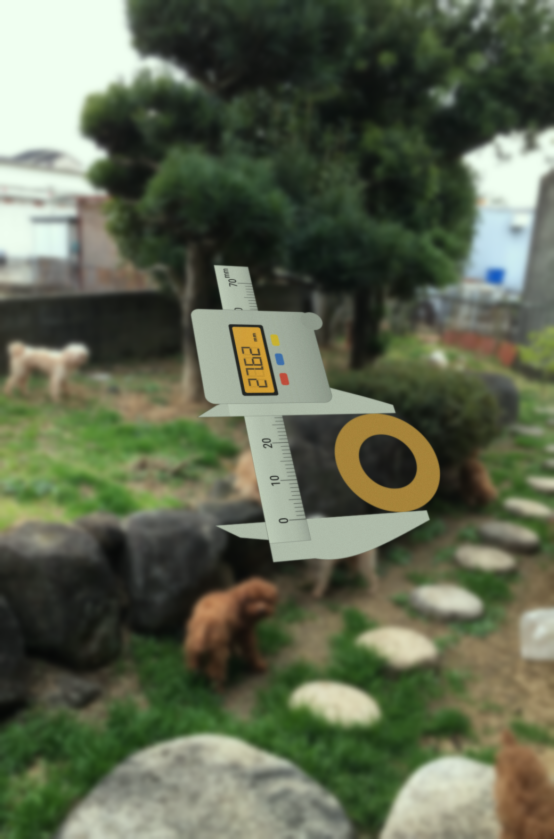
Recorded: 27.62,mm
